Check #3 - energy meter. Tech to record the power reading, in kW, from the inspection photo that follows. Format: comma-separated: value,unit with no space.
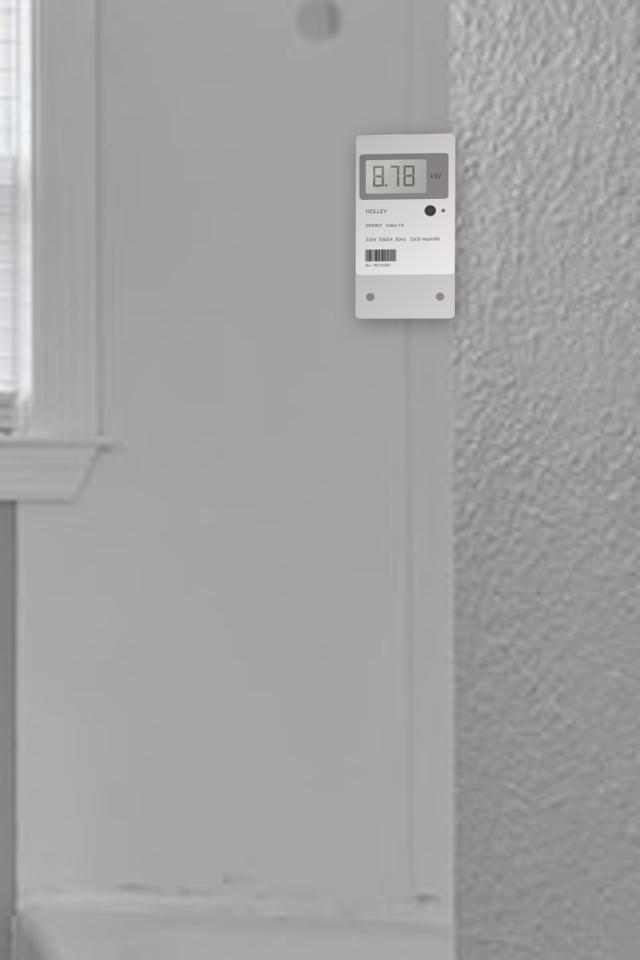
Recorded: 8.78,kW
